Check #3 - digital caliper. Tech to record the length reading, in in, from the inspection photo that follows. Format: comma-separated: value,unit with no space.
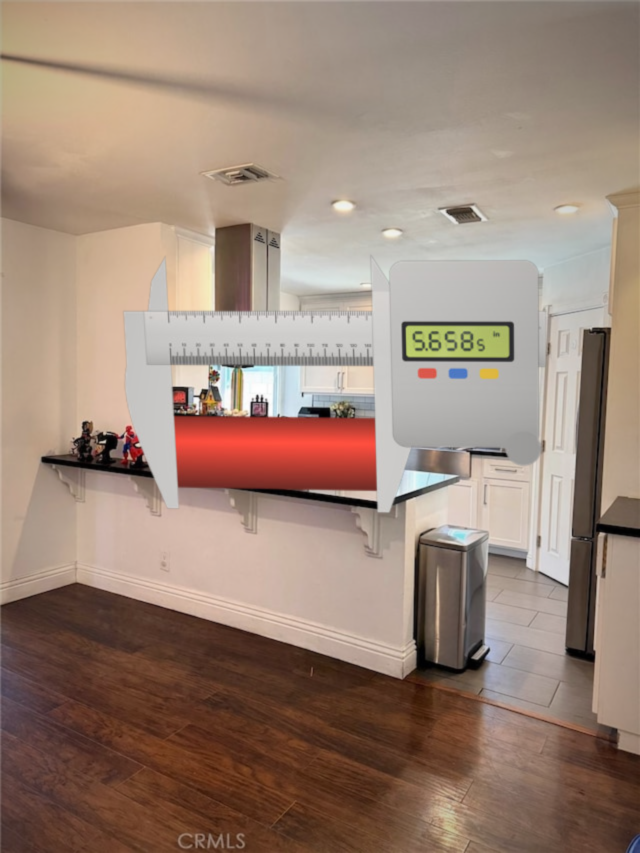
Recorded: 5.6585,in
